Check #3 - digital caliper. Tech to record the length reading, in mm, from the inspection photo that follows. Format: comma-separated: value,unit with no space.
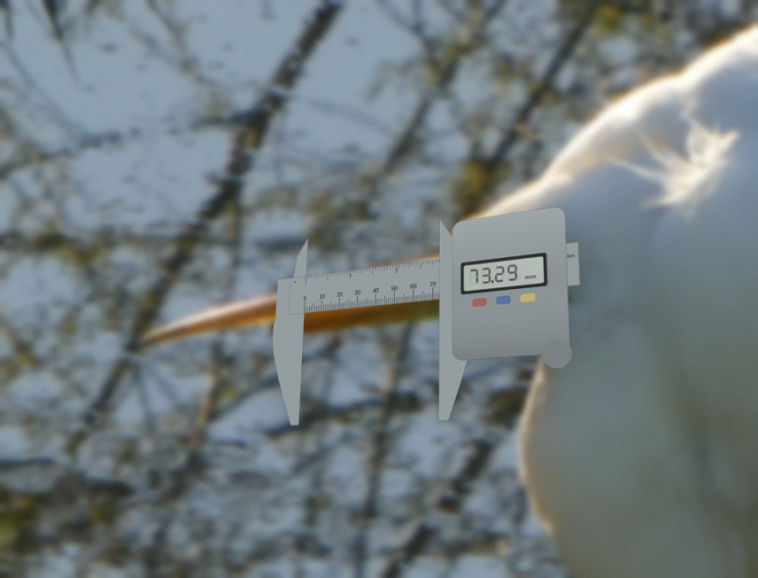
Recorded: 73.29,mm
